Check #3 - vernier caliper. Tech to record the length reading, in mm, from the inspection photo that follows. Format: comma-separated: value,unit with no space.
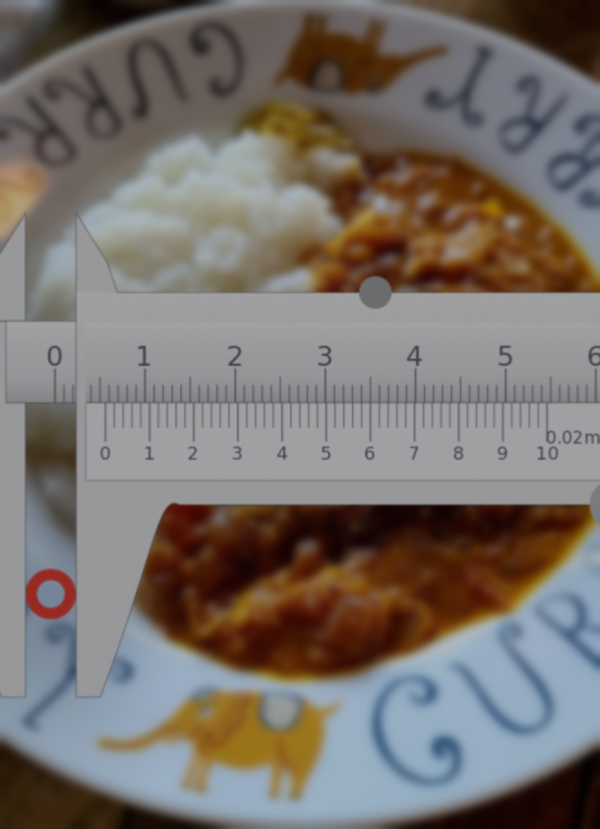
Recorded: 5.6,mm
